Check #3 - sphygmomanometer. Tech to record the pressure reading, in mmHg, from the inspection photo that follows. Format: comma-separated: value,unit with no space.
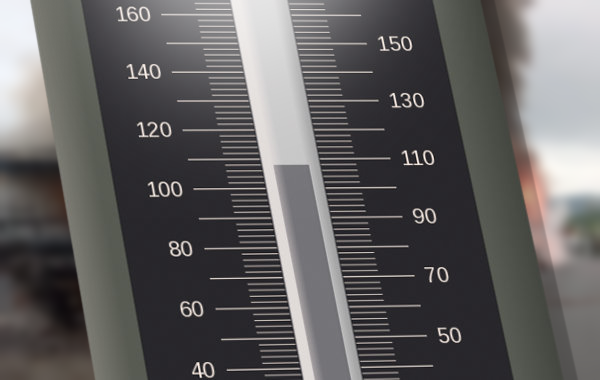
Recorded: 108,mmHg
